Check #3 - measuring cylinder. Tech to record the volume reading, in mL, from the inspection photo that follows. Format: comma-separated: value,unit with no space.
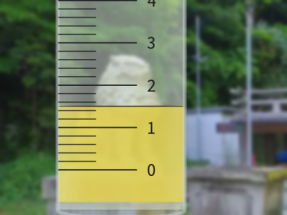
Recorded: 1.5,mL
